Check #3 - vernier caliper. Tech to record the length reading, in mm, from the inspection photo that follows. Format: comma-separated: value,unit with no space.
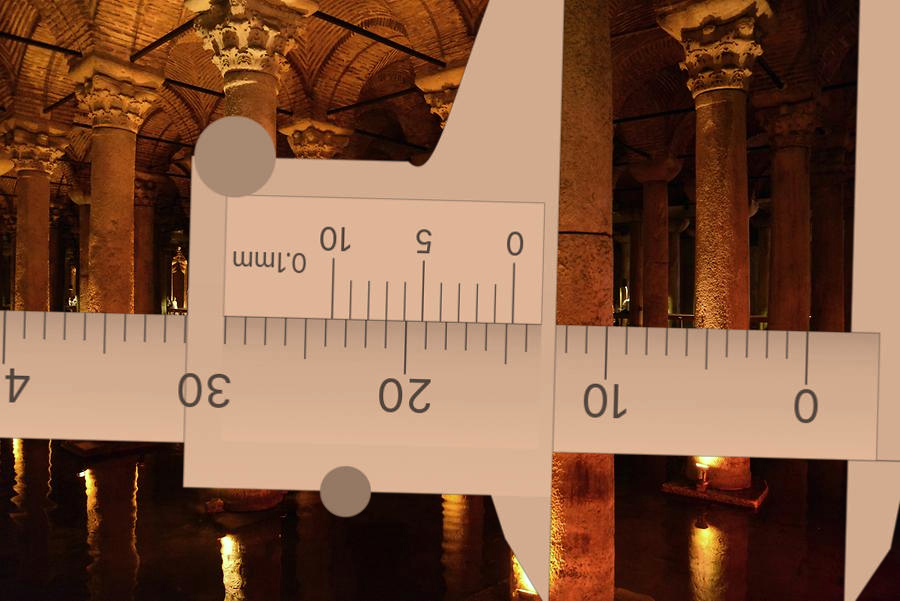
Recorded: 14.7,mm
